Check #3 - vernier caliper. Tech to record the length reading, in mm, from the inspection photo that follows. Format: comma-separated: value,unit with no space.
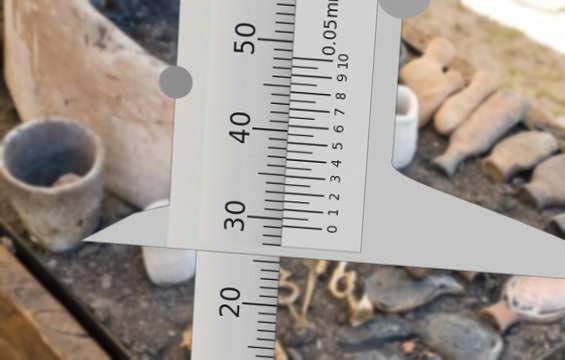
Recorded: 29.2,mm
